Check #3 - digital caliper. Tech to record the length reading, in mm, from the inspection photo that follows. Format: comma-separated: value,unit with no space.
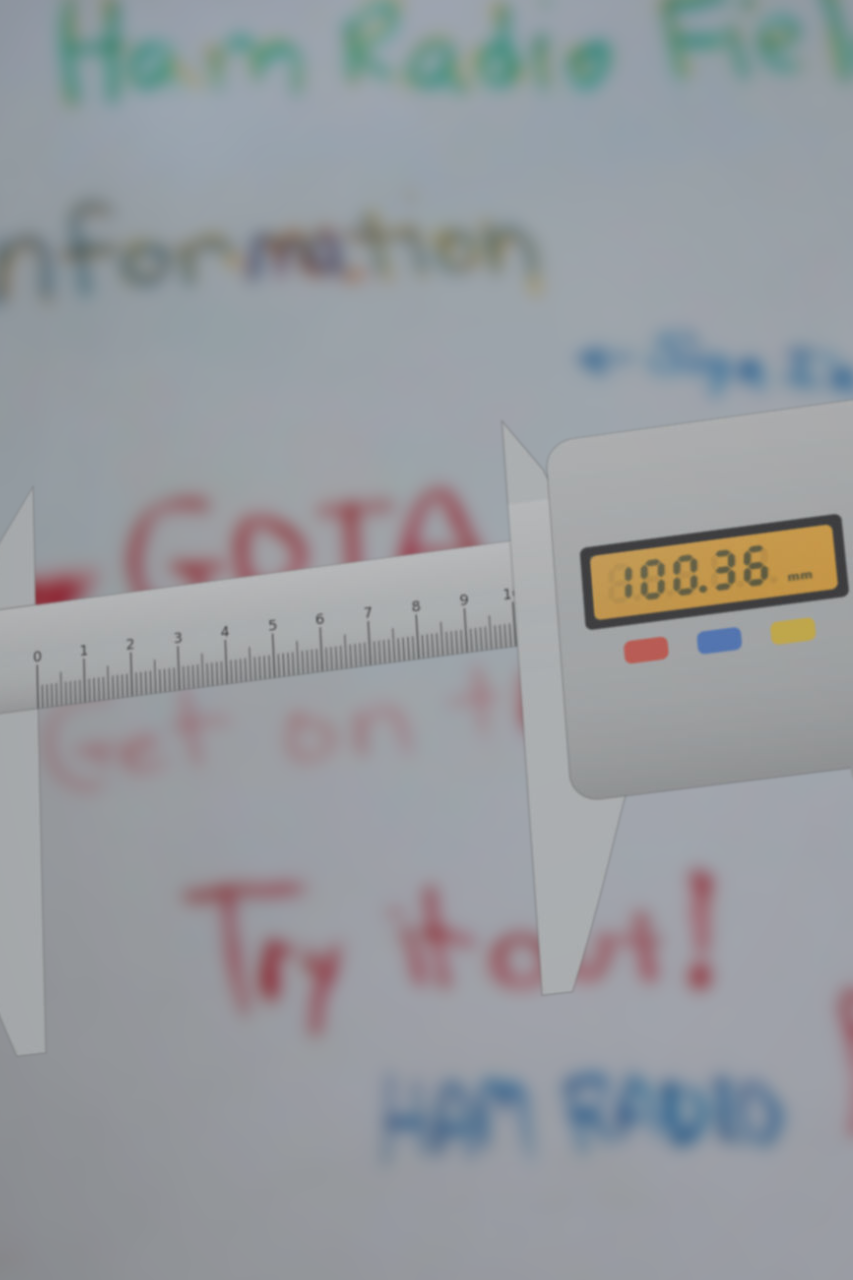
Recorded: 100.36,mm
